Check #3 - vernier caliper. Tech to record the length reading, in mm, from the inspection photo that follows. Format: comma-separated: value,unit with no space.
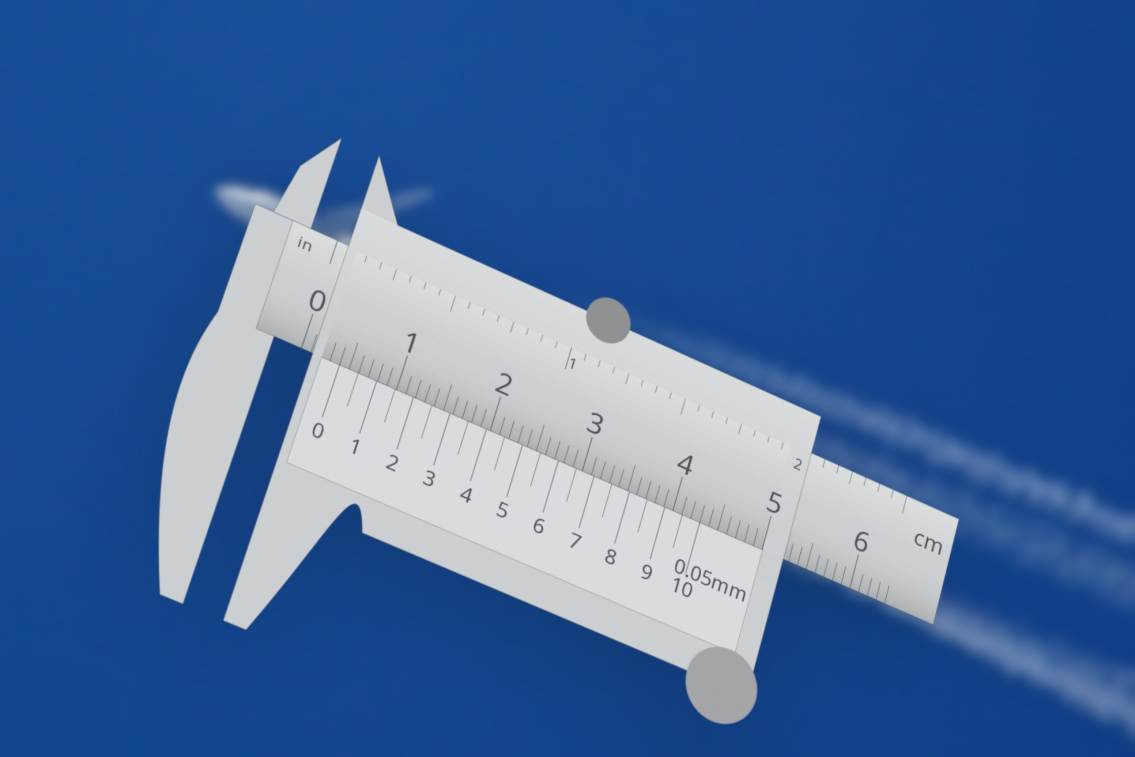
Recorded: 4.0,mm
